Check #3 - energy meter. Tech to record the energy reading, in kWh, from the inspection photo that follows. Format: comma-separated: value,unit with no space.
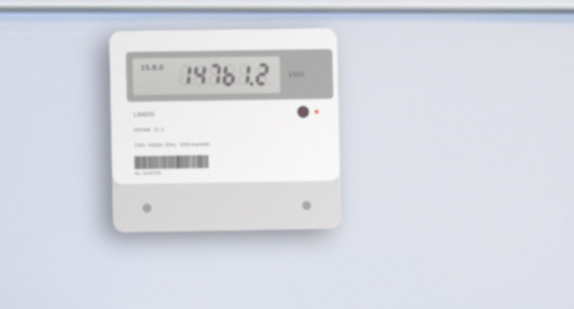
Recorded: 14761.2,kWh
